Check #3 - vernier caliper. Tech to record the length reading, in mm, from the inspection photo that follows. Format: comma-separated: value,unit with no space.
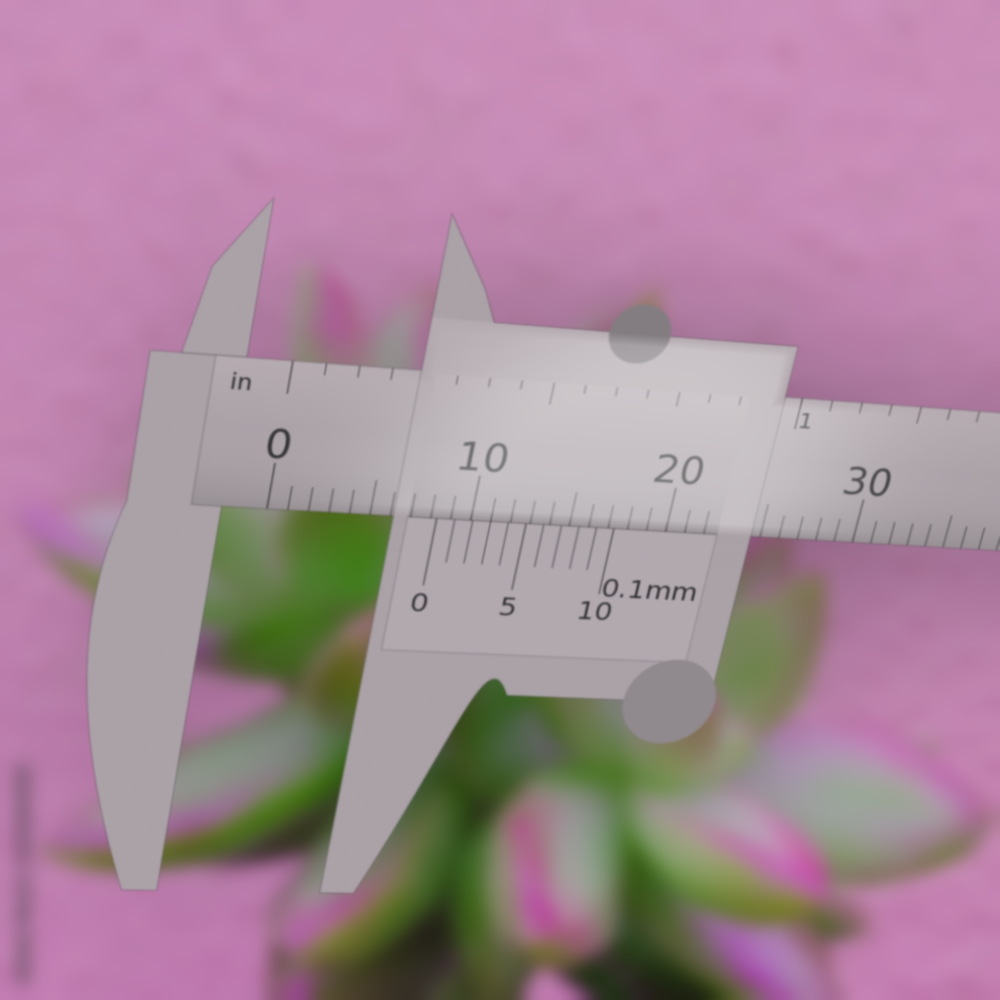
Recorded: 8.3,mm
